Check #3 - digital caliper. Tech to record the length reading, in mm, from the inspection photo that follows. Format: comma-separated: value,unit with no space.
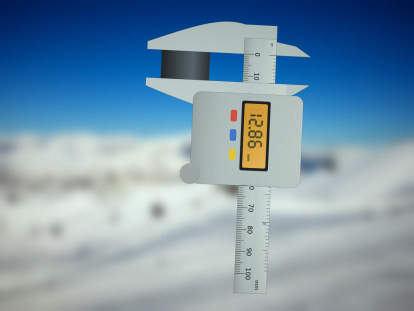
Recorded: 12.86,mm
